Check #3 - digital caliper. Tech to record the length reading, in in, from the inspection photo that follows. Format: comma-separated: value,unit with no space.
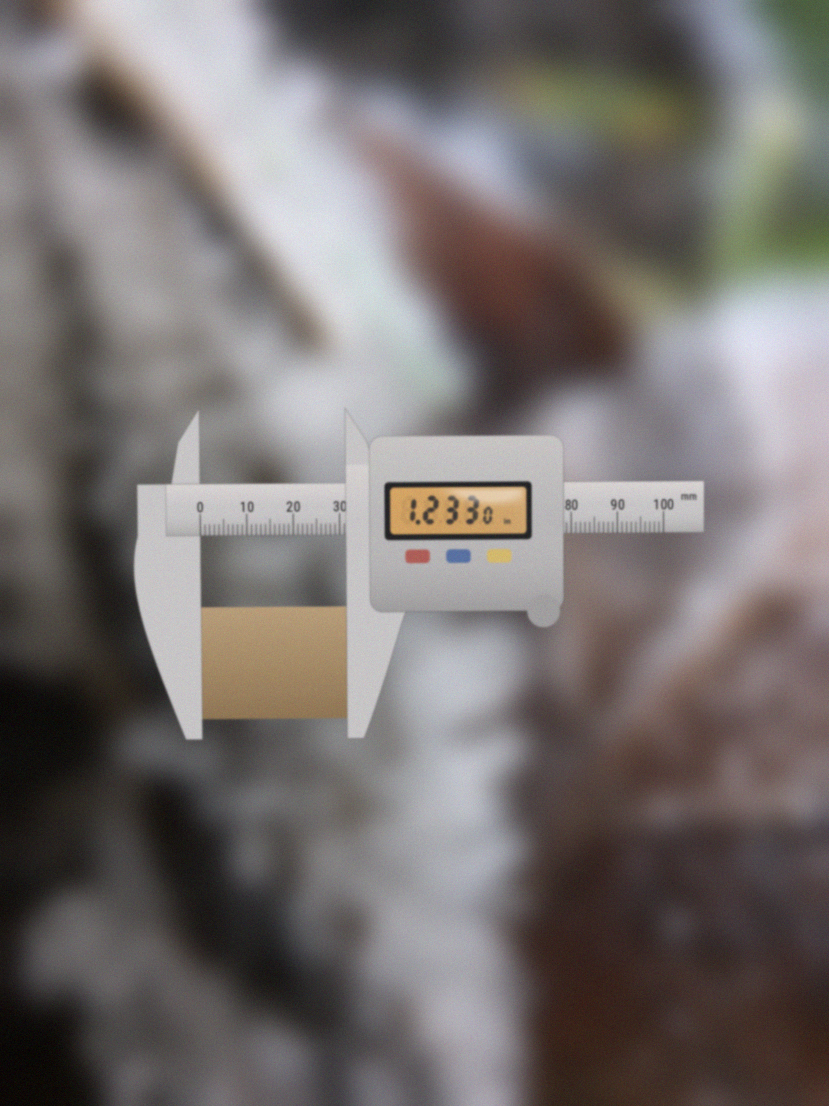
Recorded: 1.2330,in
